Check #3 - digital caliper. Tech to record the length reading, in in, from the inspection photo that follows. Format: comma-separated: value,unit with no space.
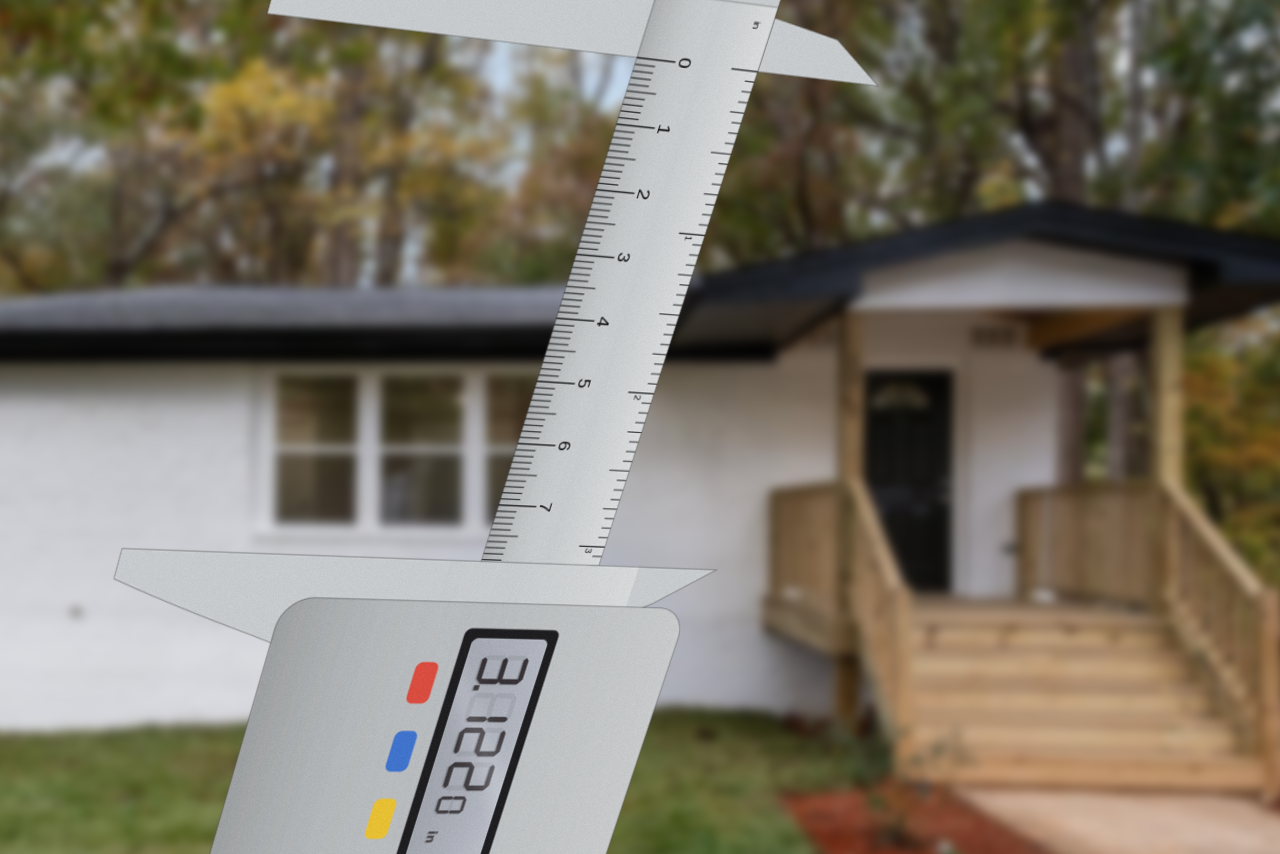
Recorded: 3.1220,in
